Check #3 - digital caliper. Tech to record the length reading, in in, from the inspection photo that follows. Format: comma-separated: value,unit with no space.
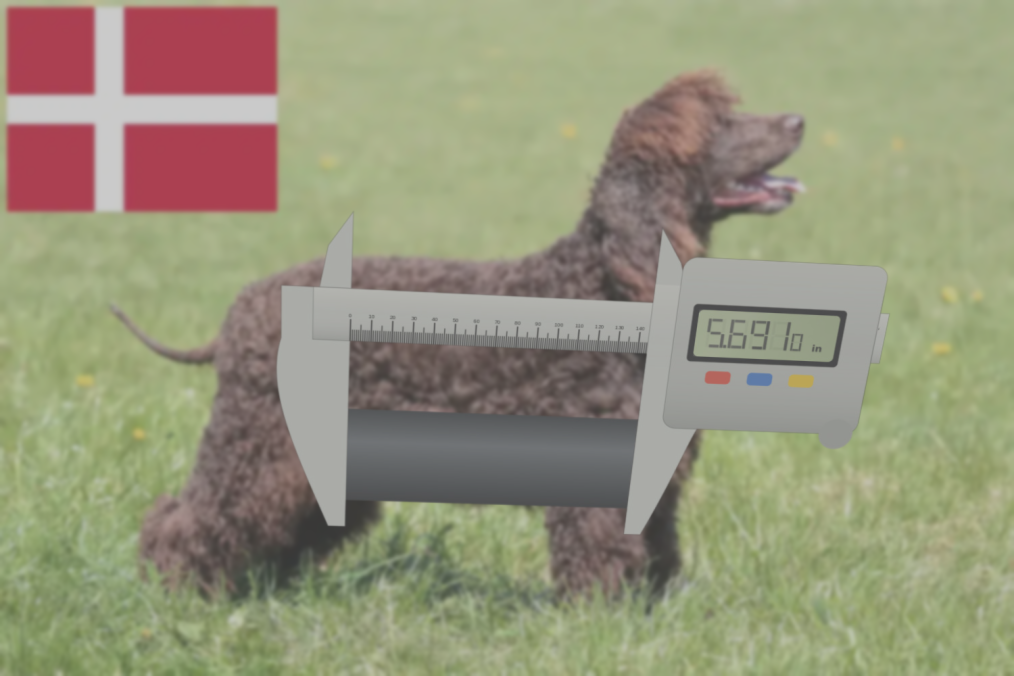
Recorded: 5.6910,in
